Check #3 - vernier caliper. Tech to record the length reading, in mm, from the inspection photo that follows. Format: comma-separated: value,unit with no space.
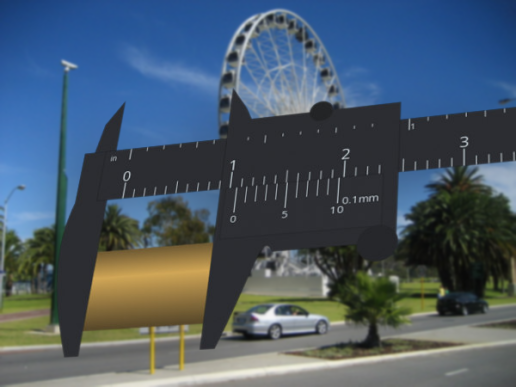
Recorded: 10.6,mm
